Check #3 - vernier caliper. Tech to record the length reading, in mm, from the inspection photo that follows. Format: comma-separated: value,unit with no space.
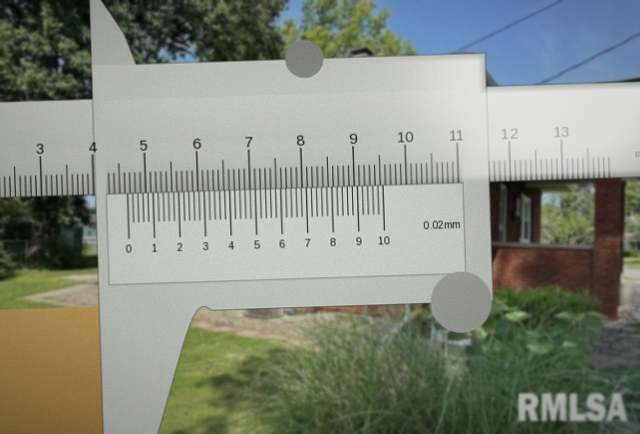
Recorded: 46.5,mm
